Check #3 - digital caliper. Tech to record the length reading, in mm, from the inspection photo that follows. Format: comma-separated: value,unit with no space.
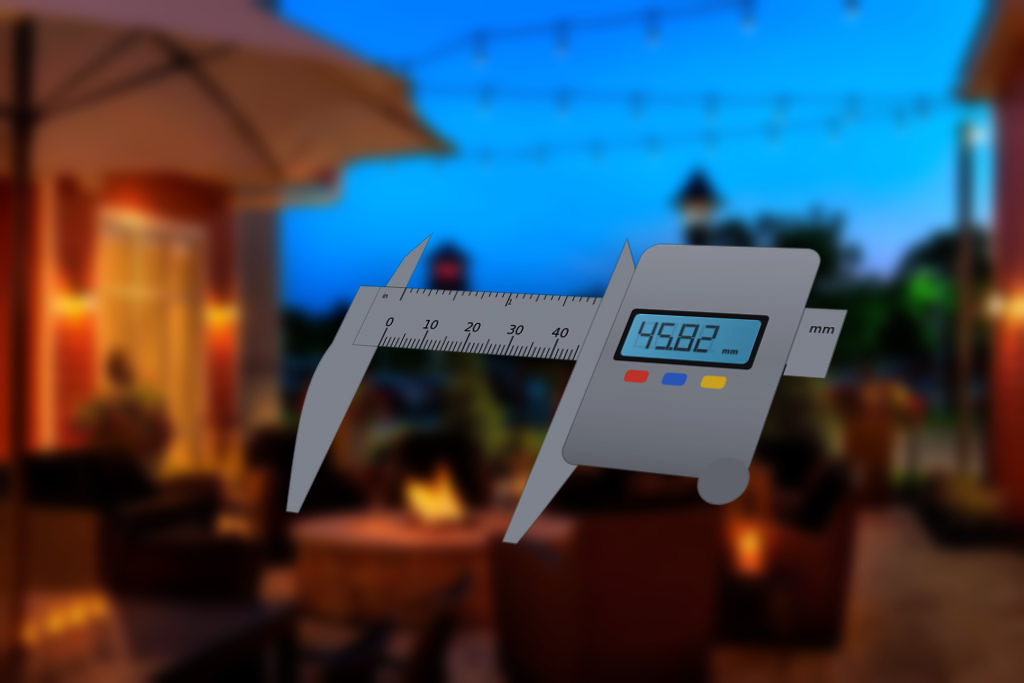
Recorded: 45.82,mm
